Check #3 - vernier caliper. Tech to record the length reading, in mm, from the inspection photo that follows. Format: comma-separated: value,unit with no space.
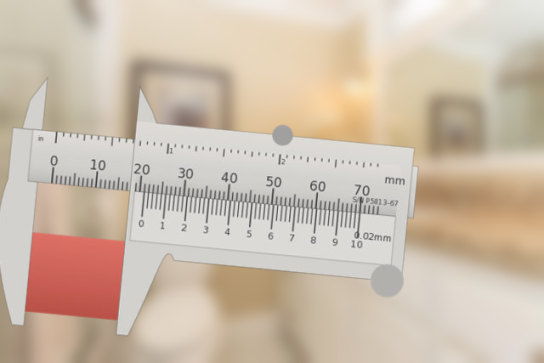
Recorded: 21.0,mm
